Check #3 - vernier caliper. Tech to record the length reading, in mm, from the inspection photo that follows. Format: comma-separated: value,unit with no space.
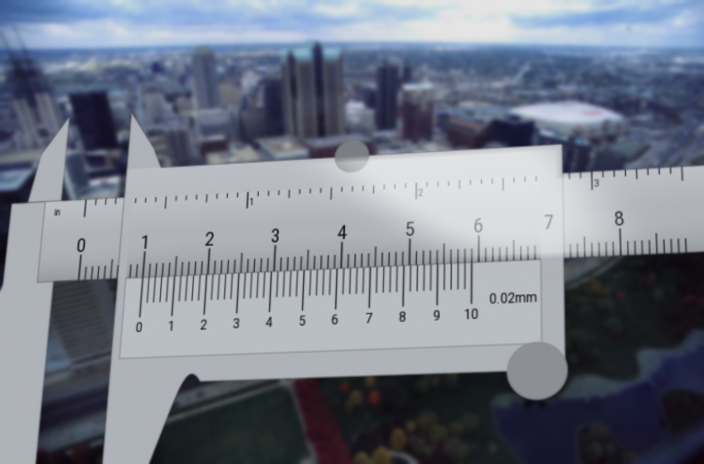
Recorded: 10.0,mm
